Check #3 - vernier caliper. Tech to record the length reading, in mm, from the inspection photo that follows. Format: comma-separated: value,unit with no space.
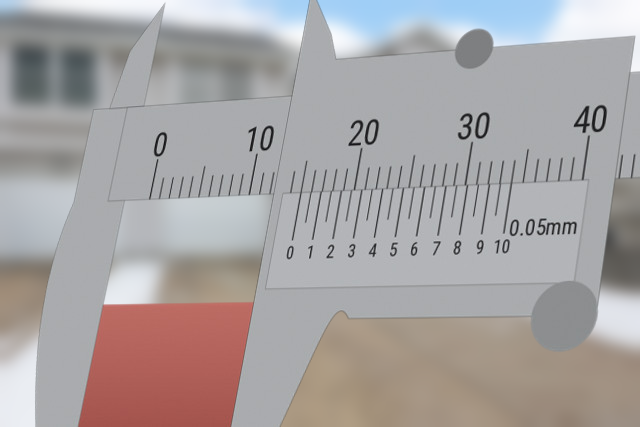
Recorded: 15.0,mm
